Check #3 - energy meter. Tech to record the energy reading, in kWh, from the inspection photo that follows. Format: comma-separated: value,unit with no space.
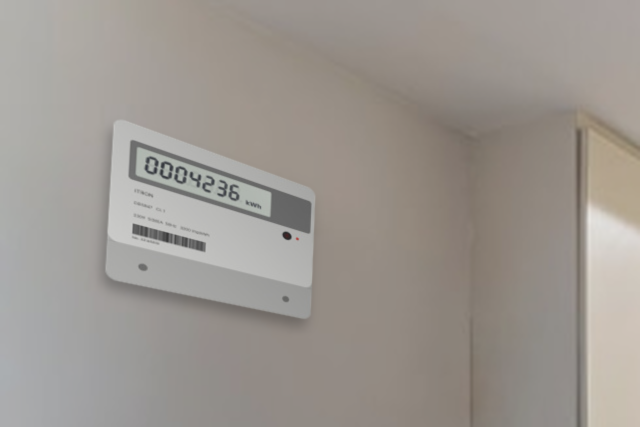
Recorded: 4236,kWh
